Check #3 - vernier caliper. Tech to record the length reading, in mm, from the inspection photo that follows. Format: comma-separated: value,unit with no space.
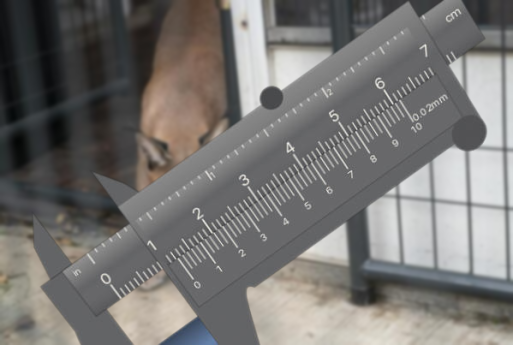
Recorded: 12.4,mm
